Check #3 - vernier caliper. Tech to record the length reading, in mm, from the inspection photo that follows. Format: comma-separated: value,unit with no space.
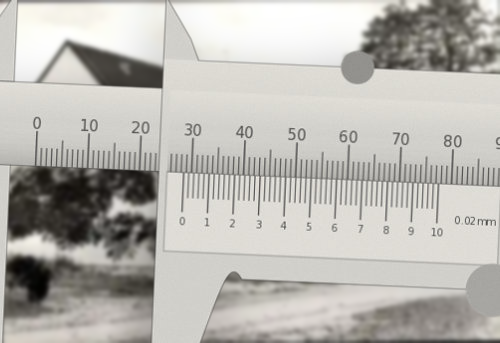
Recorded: 28.5,mm
